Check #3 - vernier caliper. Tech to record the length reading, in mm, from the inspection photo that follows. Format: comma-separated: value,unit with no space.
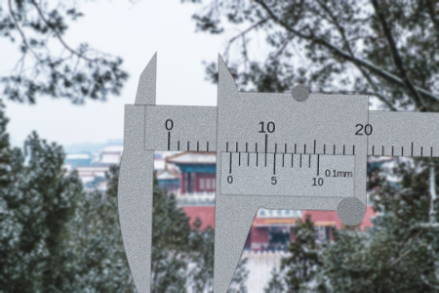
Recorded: 6.4,mm
